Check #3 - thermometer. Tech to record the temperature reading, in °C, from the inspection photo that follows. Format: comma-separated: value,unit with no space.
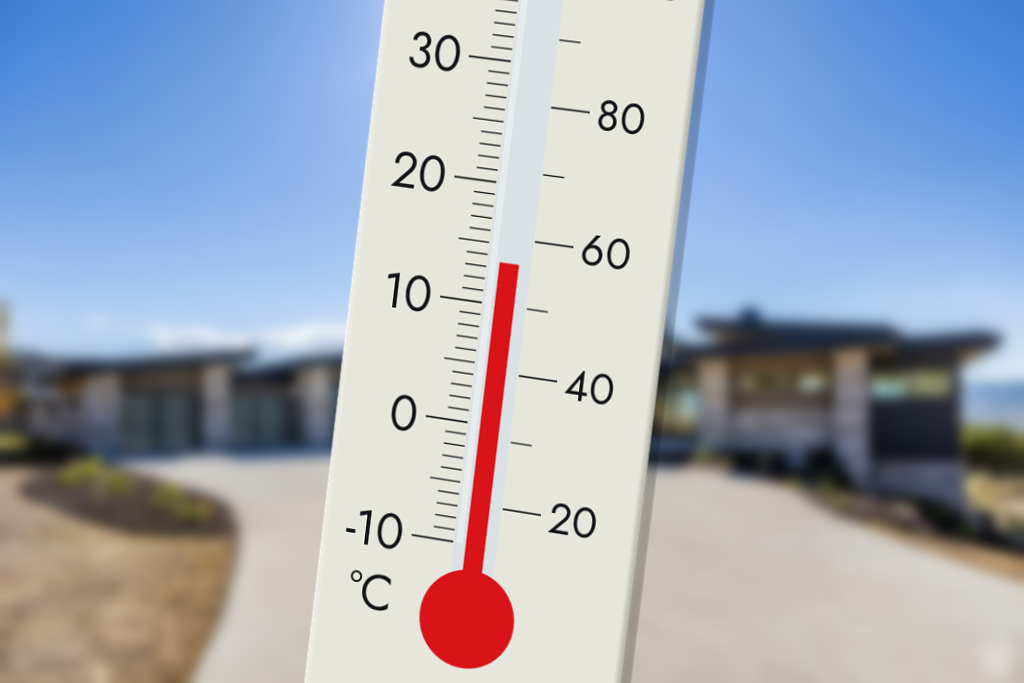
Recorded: 13.5,°C
